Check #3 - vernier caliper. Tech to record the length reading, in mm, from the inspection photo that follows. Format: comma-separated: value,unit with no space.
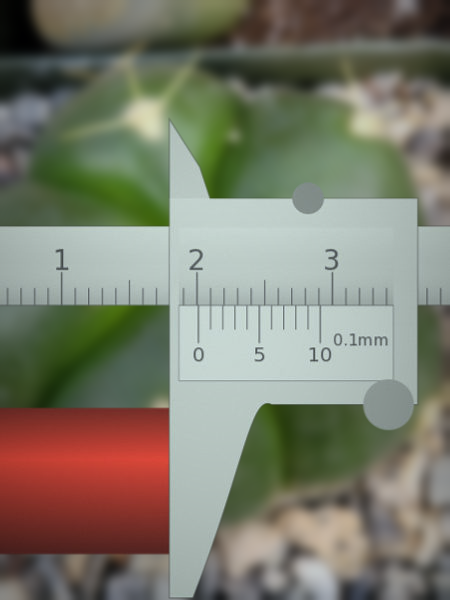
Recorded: 20.1,mm
